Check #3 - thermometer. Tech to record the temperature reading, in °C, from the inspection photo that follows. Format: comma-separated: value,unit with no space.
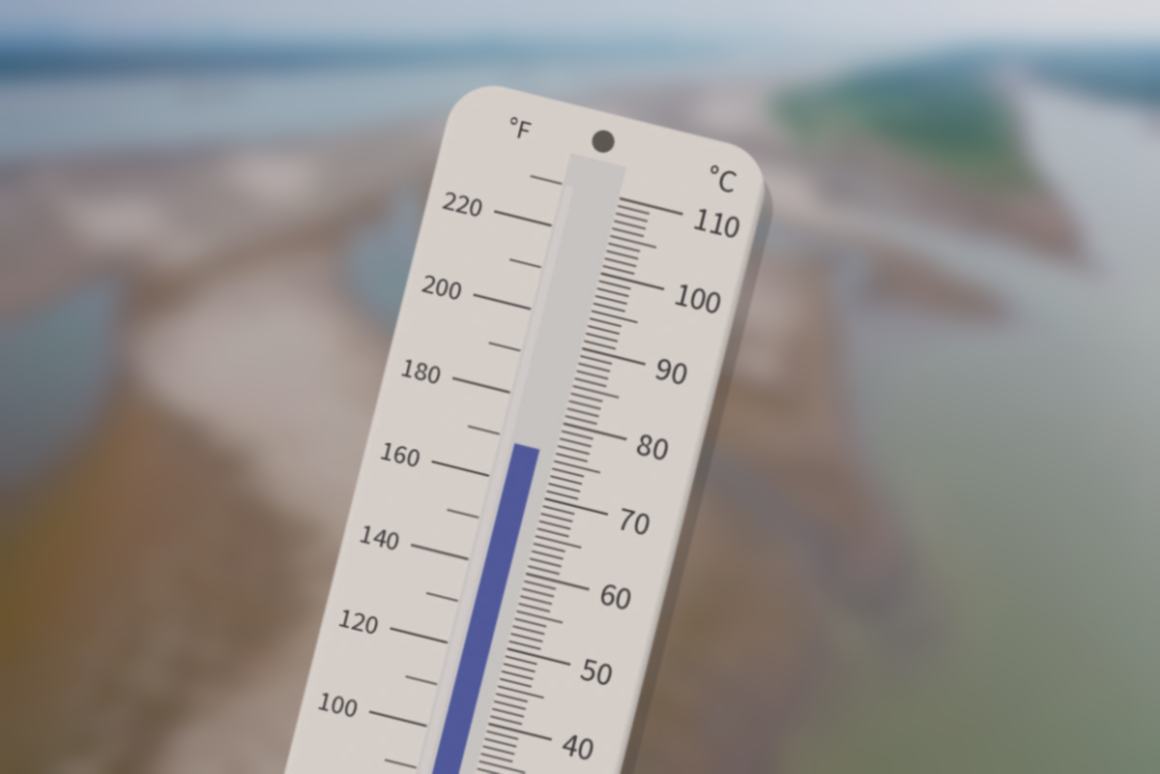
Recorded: 76,°C
